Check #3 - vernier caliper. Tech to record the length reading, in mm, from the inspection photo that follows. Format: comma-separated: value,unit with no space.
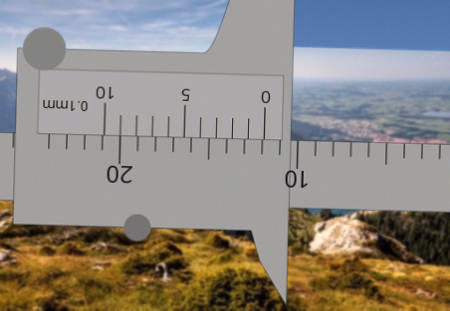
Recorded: 11.9,mm
